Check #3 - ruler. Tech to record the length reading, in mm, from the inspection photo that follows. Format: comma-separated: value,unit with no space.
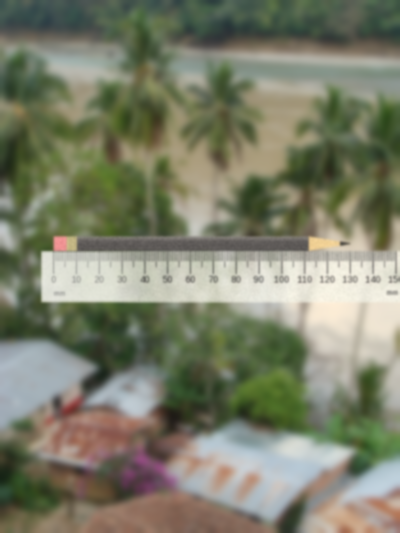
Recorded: 130,mm
